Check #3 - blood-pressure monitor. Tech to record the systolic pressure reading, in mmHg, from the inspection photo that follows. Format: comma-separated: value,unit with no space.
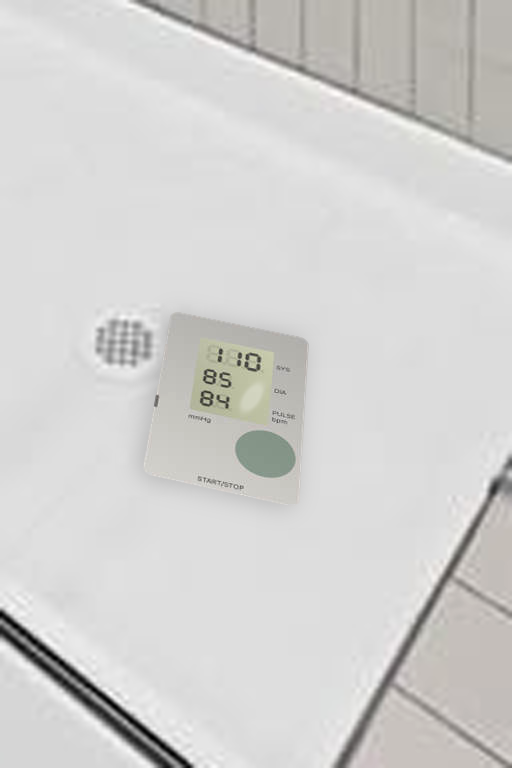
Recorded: 110,mmHg
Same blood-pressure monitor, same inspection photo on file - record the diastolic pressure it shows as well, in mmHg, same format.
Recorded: 85,mmHg
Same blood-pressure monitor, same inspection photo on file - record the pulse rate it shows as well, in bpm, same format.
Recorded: 84,bpm
